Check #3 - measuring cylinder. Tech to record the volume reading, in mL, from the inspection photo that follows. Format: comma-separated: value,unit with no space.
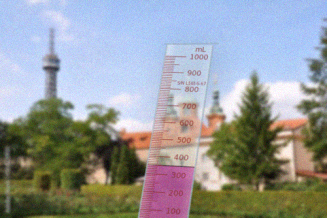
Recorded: 350,mL
